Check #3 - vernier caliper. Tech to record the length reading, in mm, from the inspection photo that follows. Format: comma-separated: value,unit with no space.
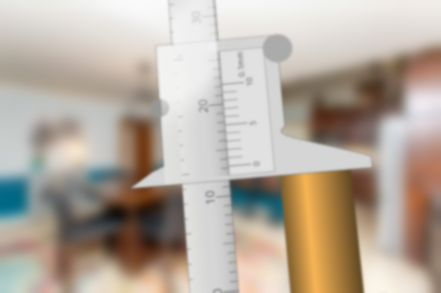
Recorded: 13.2,mm
